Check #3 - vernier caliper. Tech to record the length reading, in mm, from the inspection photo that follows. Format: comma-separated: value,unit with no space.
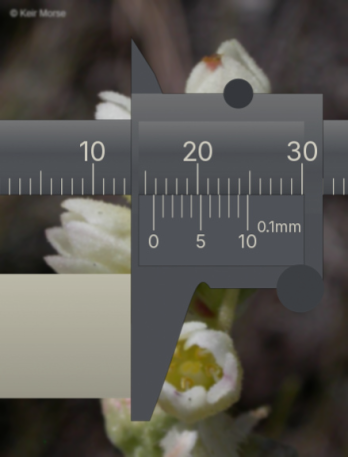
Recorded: 15.8,mm
